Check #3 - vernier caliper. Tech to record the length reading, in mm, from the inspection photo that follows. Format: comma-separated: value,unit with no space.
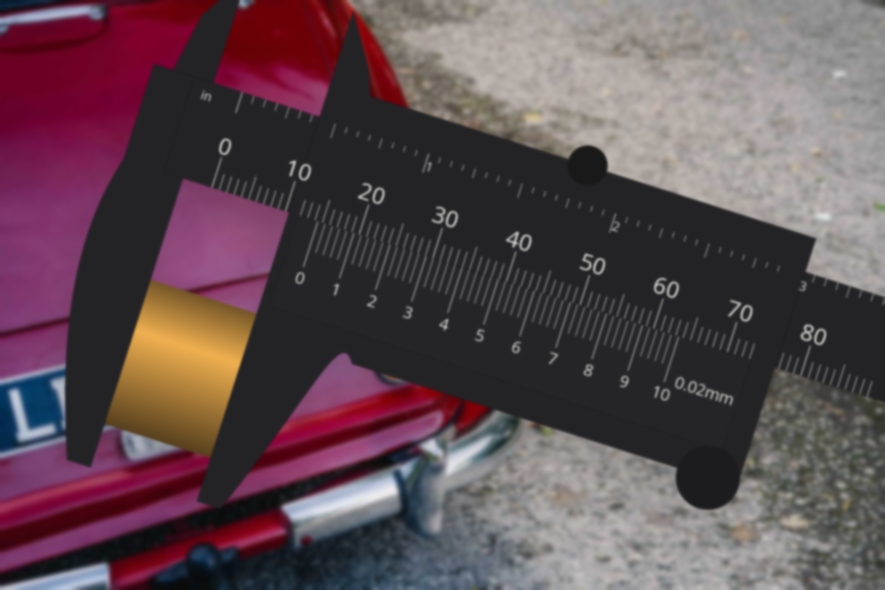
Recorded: 14.4,mm
